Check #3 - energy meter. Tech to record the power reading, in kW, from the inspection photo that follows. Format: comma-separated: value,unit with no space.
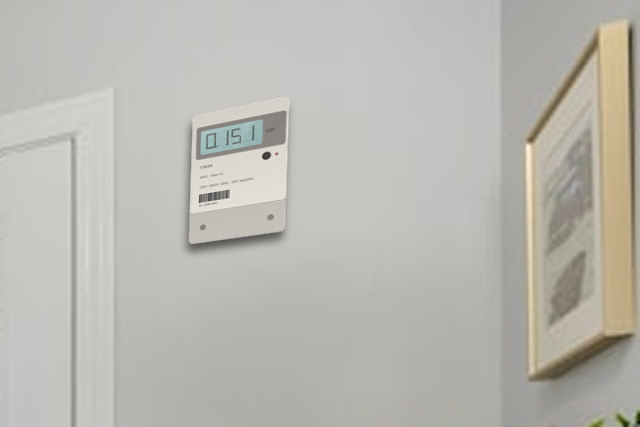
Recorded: 0.151,kW
